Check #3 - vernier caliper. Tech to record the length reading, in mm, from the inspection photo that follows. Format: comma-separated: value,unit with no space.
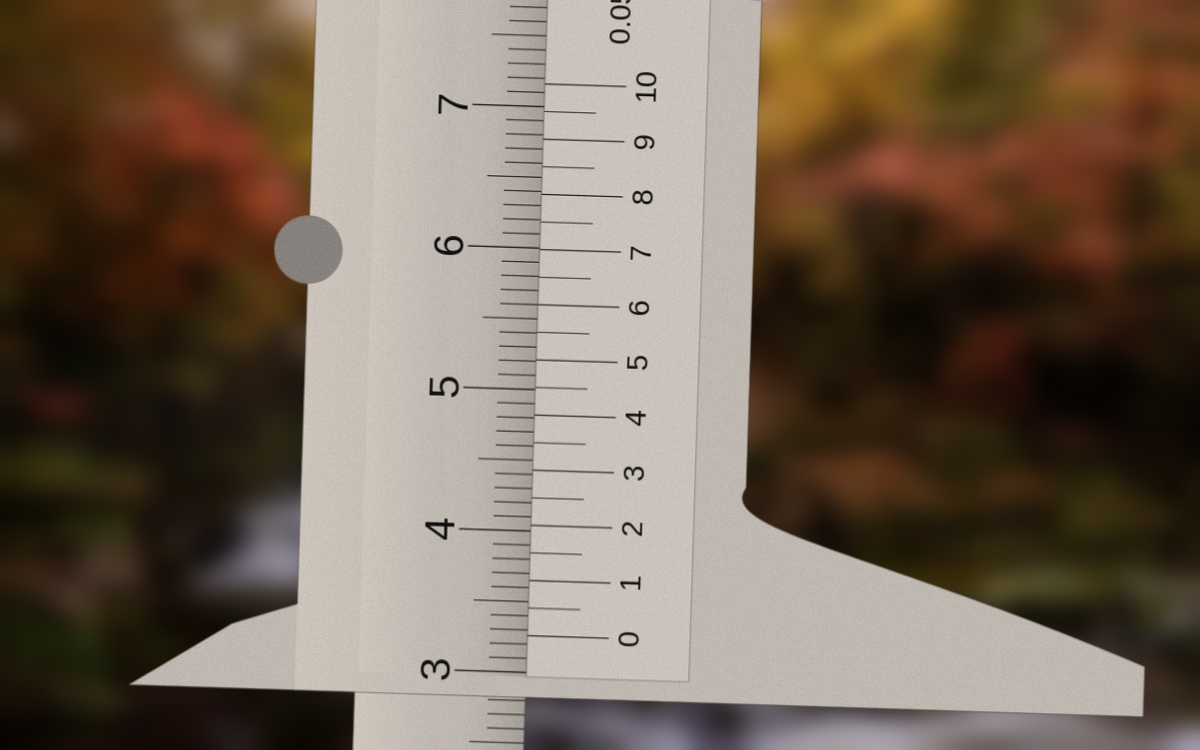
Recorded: 32.6,mm
